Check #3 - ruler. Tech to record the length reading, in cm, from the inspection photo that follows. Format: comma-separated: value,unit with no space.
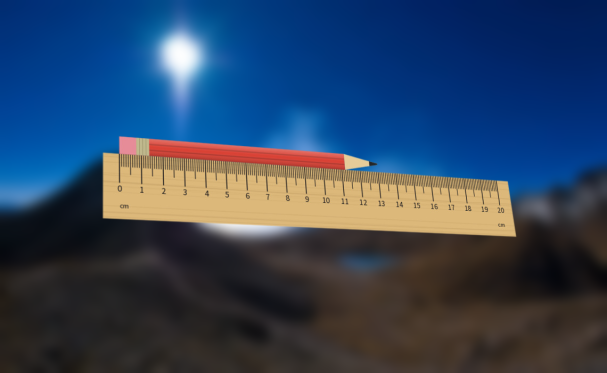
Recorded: 13,cm
